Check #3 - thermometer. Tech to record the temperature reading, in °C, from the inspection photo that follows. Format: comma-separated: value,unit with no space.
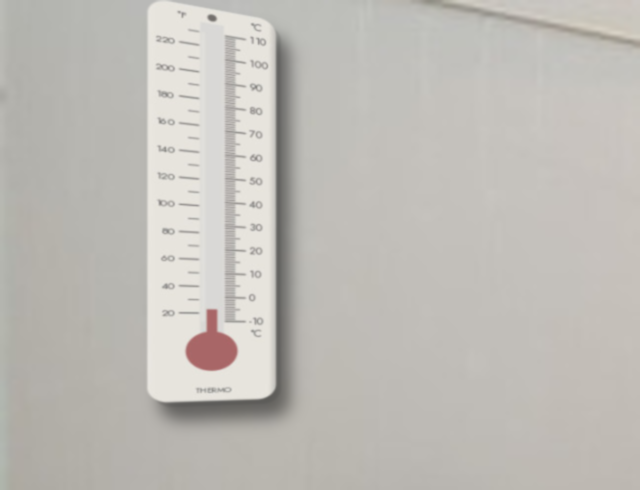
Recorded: -5,°C
